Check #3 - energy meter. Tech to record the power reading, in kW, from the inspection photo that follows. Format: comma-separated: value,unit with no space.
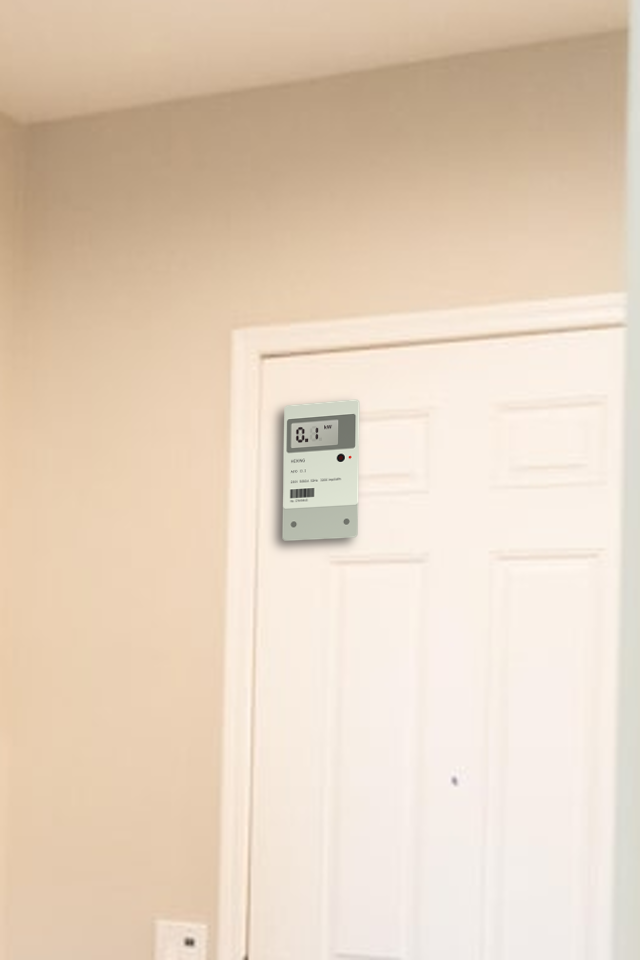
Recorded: 0.1,kW
